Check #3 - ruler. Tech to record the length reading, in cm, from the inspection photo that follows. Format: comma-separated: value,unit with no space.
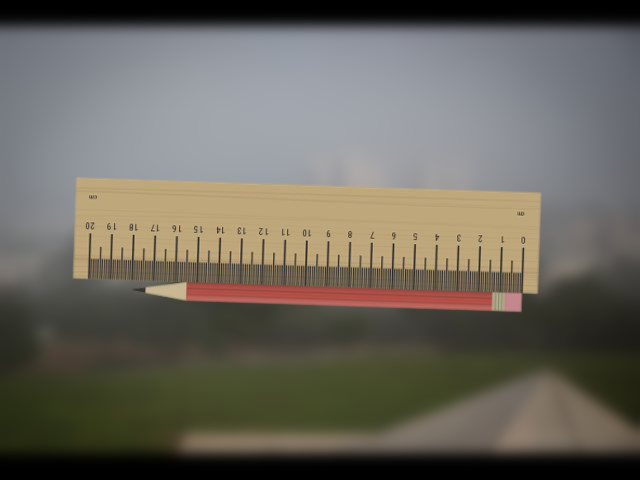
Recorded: 18,cm
